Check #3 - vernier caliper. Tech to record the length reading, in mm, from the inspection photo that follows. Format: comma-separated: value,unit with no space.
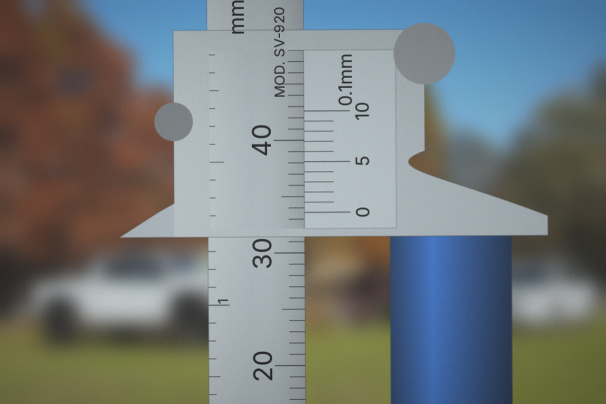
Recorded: 33.6,mm
